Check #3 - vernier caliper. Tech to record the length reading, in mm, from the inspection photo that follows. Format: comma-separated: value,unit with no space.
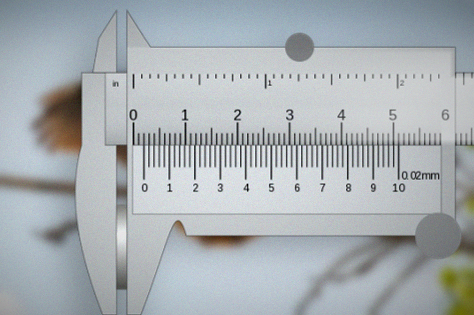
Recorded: 2.0,mm
